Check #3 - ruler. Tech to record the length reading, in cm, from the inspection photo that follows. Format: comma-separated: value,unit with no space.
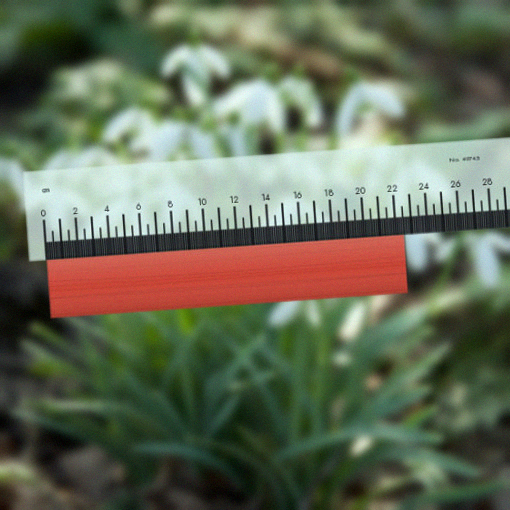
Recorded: 22.5,cm
